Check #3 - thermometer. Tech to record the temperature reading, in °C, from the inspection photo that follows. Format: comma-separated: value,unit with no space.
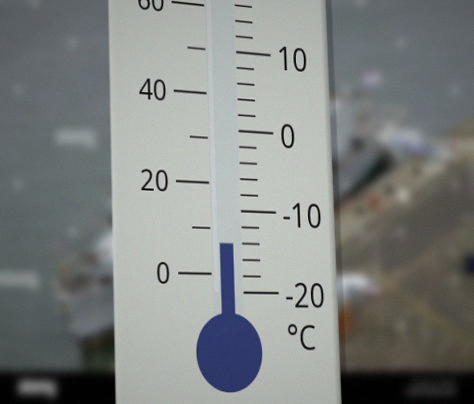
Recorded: -14,°C
